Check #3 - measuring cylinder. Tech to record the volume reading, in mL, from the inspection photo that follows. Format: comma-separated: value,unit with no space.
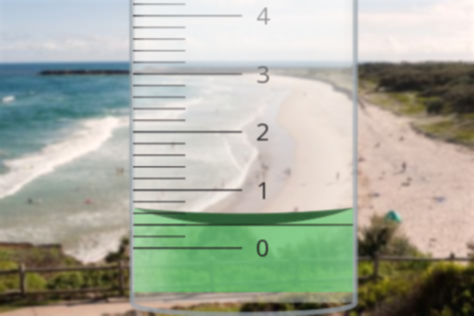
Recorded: 0.4,mL
